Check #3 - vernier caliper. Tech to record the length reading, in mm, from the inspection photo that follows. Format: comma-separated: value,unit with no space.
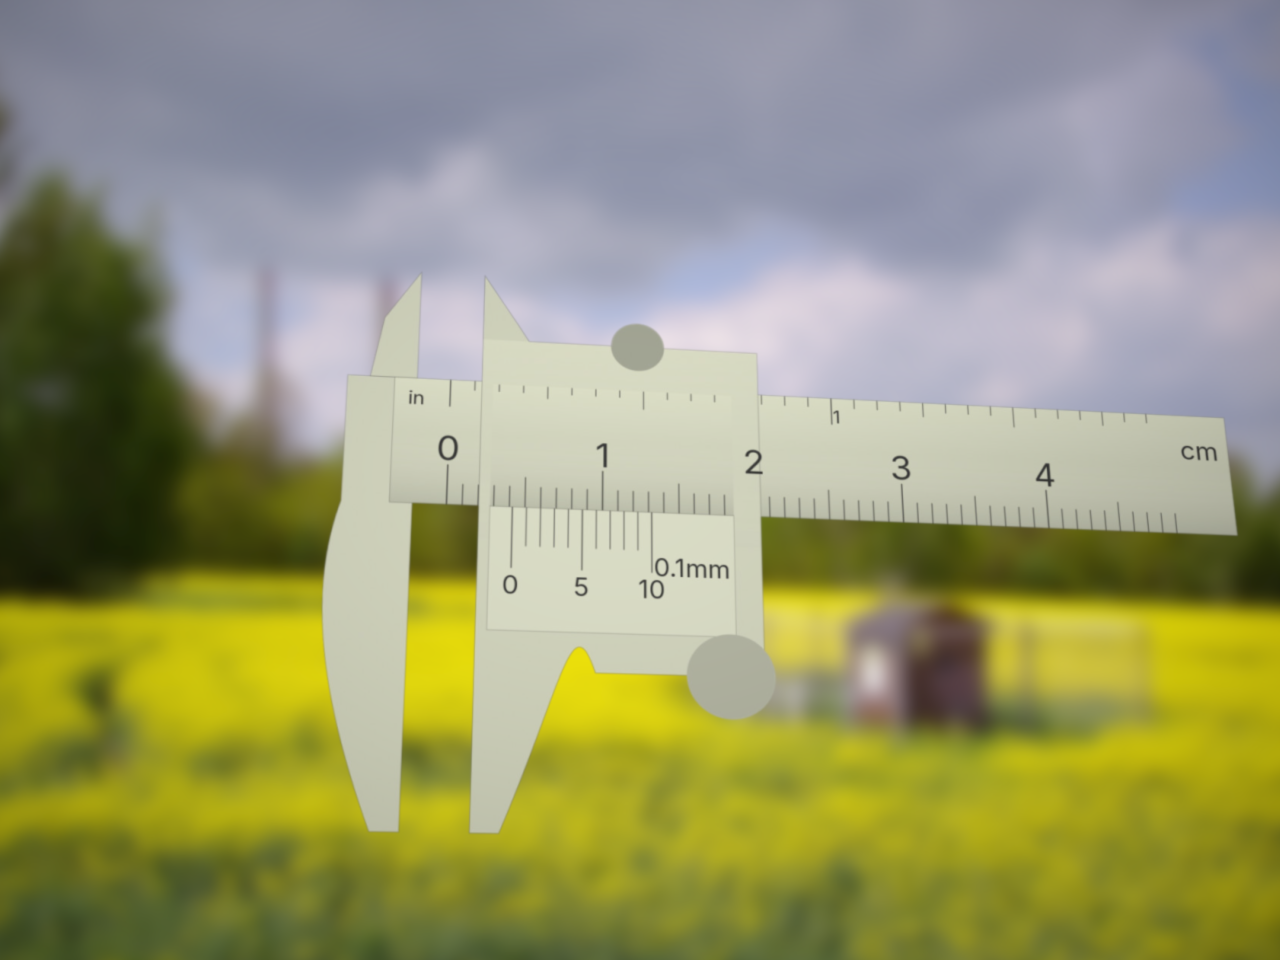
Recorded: 4.2,mm
